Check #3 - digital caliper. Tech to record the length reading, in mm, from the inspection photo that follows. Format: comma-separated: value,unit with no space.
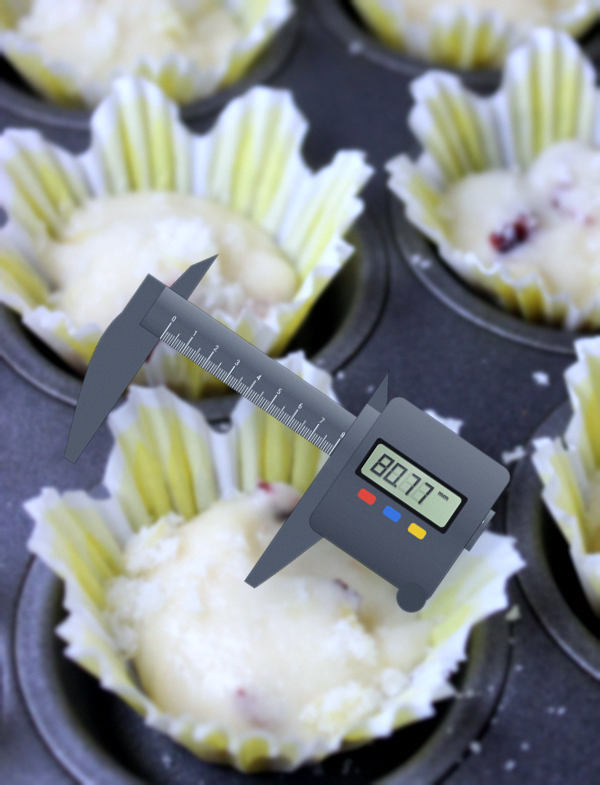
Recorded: 80.77,mm
